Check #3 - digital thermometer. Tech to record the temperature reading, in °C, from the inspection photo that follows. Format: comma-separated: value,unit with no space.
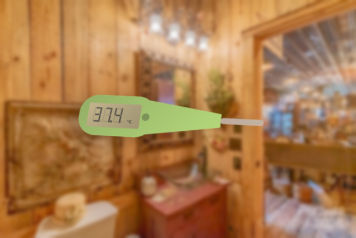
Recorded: 37.4,°C
